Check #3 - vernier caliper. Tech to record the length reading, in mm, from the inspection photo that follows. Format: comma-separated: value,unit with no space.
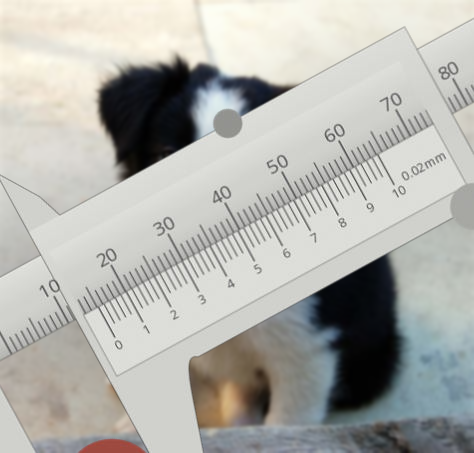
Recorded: 15.2,mm
